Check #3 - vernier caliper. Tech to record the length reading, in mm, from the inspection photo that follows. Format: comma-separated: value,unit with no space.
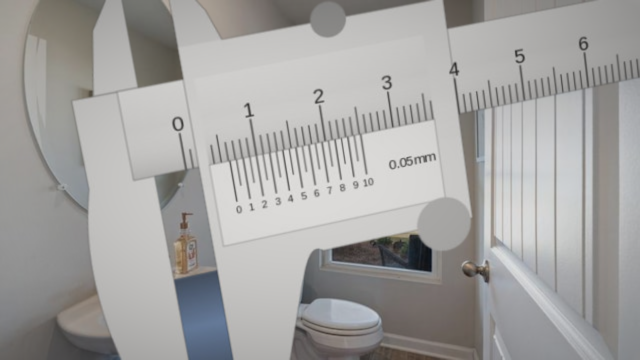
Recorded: 6.2,mm
